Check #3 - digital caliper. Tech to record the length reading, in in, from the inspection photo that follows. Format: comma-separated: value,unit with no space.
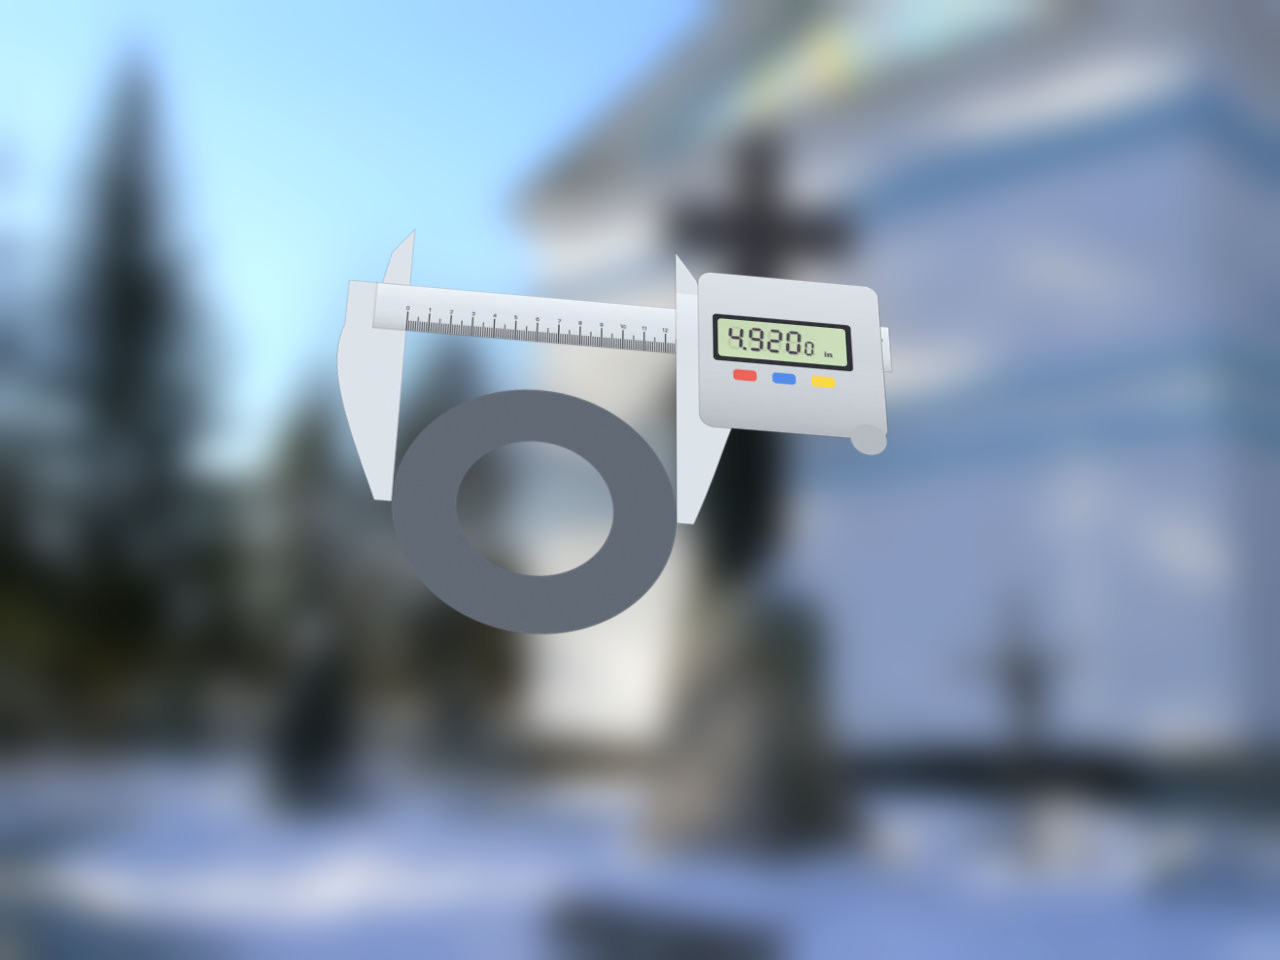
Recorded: 4.9200,in
